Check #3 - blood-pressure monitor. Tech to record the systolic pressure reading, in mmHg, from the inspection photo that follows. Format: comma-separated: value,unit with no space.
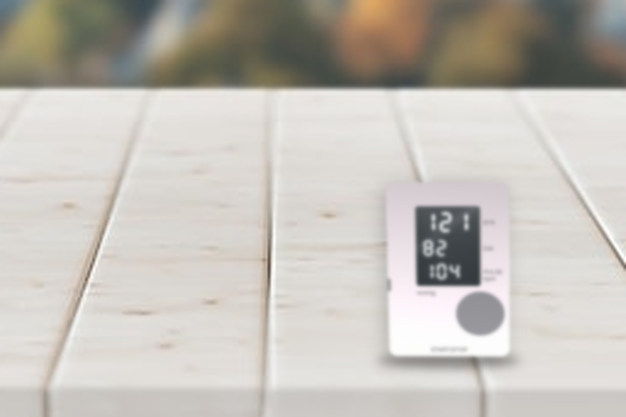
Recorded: 121,mmHg
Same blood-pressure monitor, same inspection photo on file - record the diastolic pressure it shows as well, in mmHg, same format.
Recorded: 82,mmHg
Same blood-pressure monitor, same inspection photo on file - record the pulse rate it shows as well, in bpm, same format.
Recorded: 104,bpm
